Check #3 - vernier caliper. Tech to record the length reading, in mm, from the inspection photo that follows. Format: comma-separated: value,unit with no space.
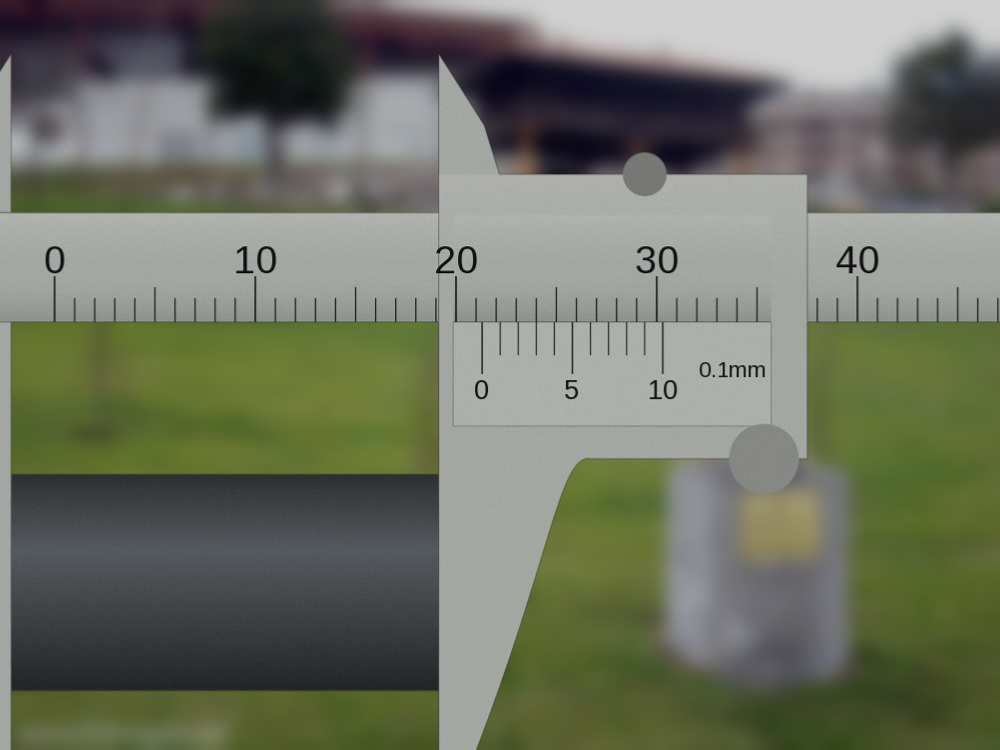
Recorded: 21.3,mm
